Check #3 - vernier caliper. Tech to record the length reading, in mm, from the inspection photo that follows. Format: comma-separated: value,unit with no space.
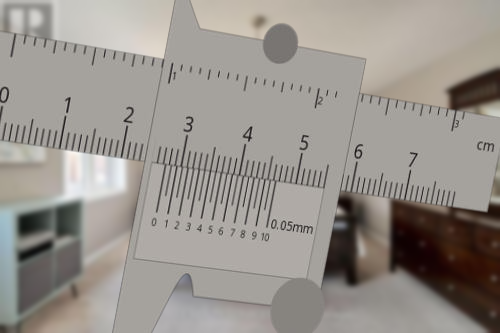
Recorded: 27.4,mm
